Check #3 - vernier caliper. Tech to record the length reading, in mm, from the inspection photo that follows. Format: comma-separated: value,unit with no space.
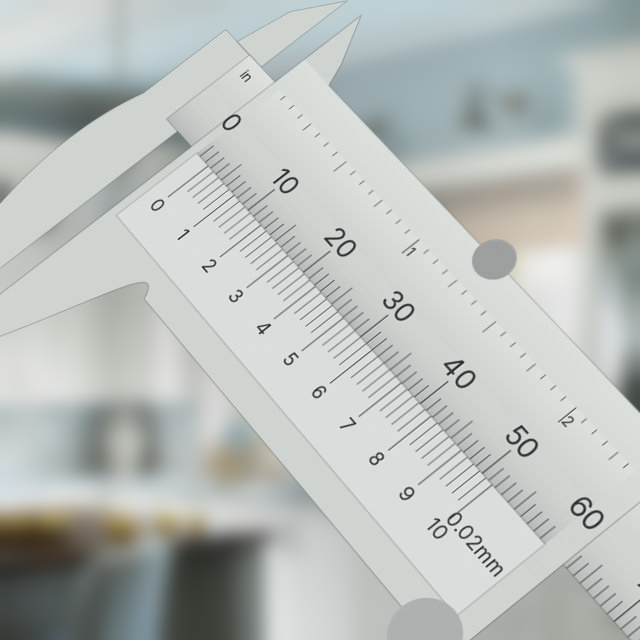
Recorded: 2.6,mm
